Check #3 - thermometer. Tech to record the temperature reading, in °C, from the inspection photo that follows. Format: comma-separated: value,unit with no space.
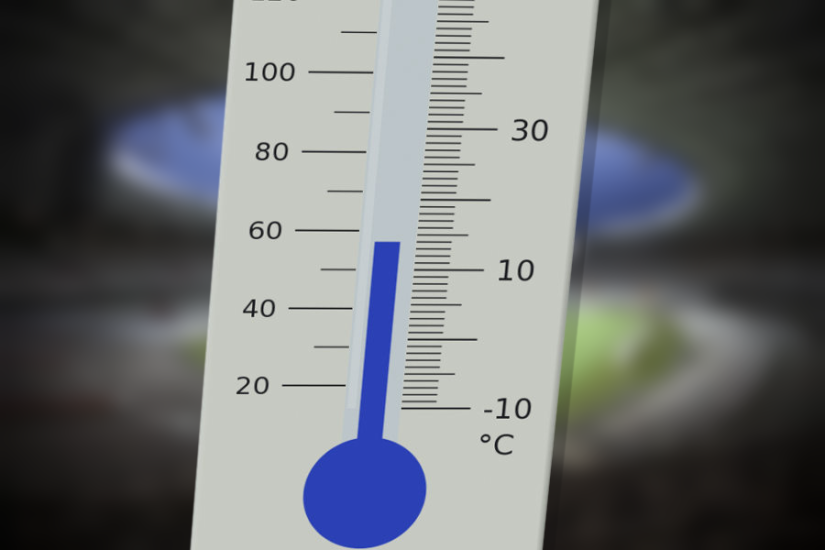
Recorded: 14,°C
